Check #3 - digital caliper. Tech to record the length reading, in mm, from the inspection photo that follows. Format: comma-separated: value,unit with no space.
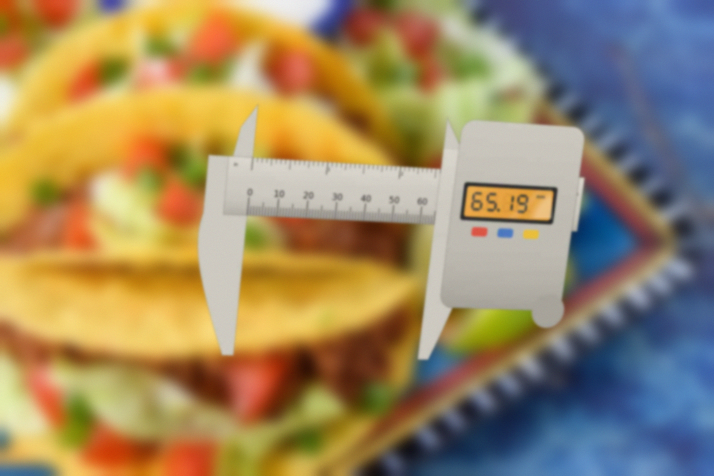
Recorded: 65.19,mm
